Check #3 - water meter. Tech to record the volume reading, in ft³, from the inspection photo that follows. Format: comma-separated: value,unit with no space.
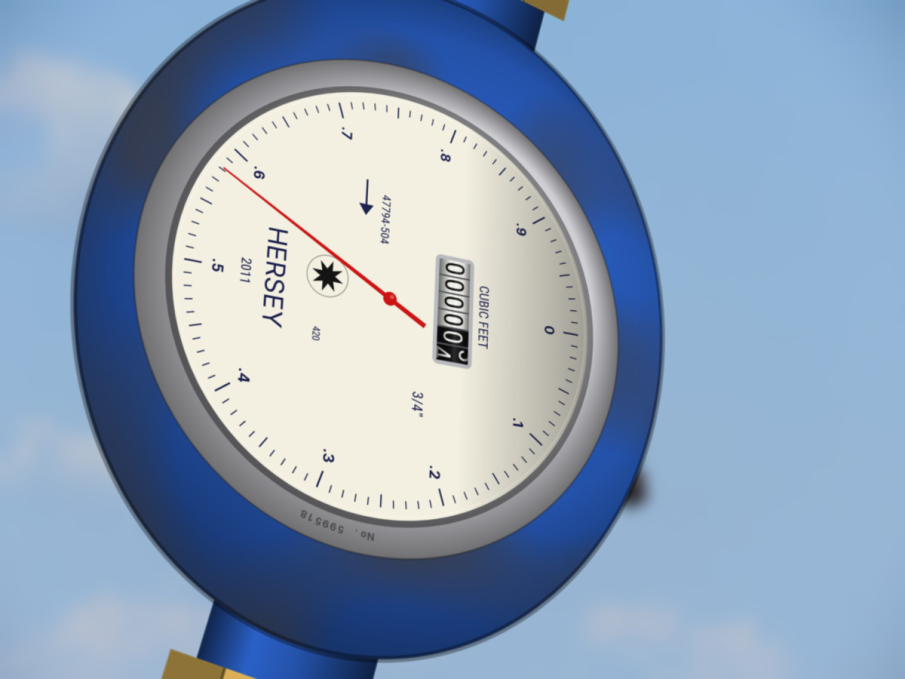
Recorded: 3.58,ft³
